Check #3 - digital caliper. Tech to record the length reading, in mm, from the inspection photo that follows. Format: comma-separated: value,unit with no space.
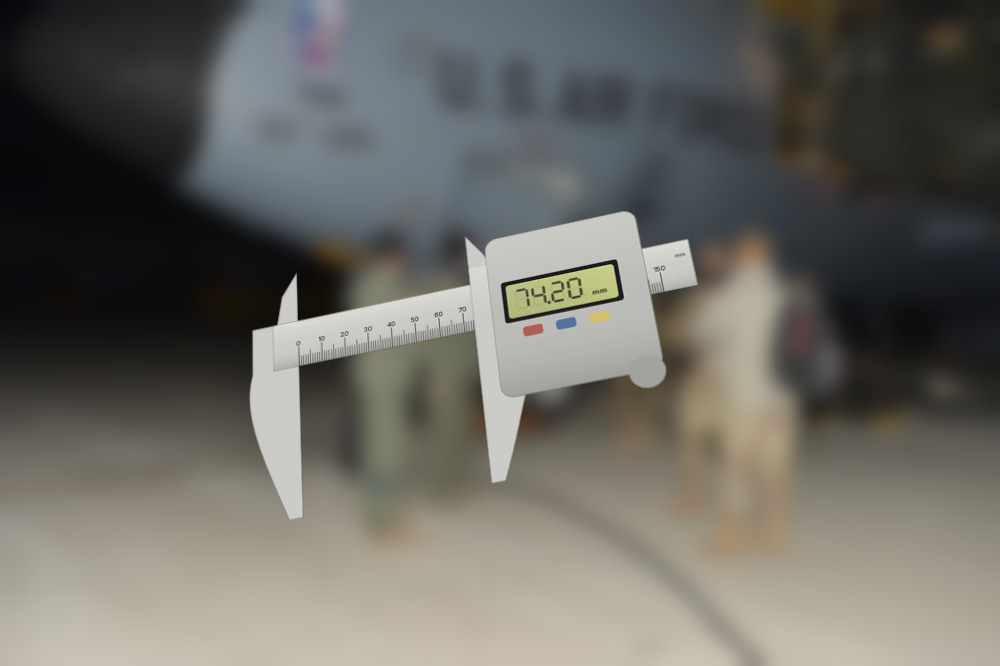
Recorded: 74.20,mm
